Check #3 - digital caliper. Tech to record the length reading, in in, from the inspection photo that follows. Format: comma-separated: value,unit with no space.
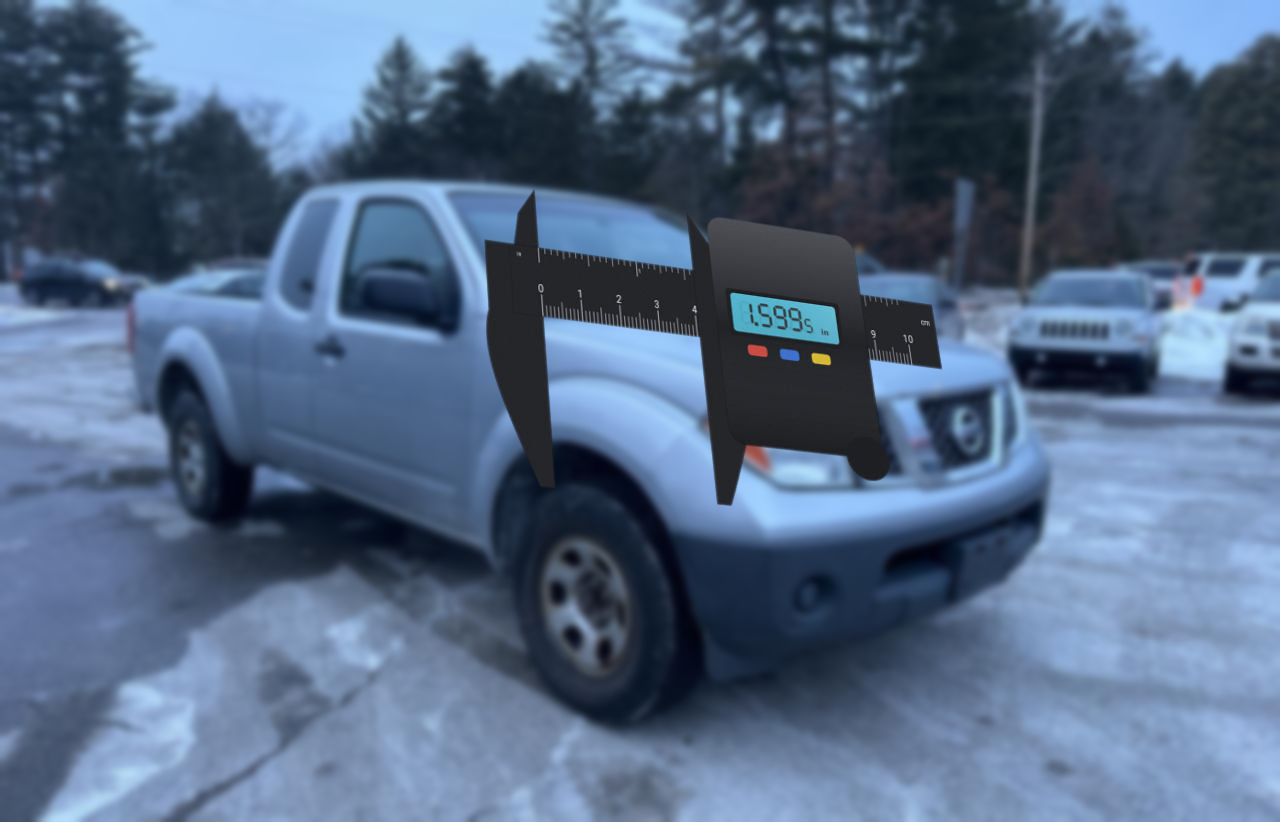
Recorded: 1.5995,in
